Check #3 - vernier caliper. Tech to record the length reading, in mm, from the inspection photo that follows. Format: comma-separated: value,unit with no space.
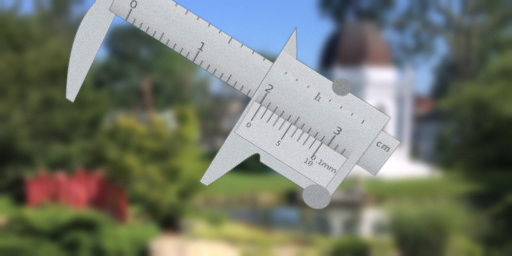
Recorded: 20.2,mm
